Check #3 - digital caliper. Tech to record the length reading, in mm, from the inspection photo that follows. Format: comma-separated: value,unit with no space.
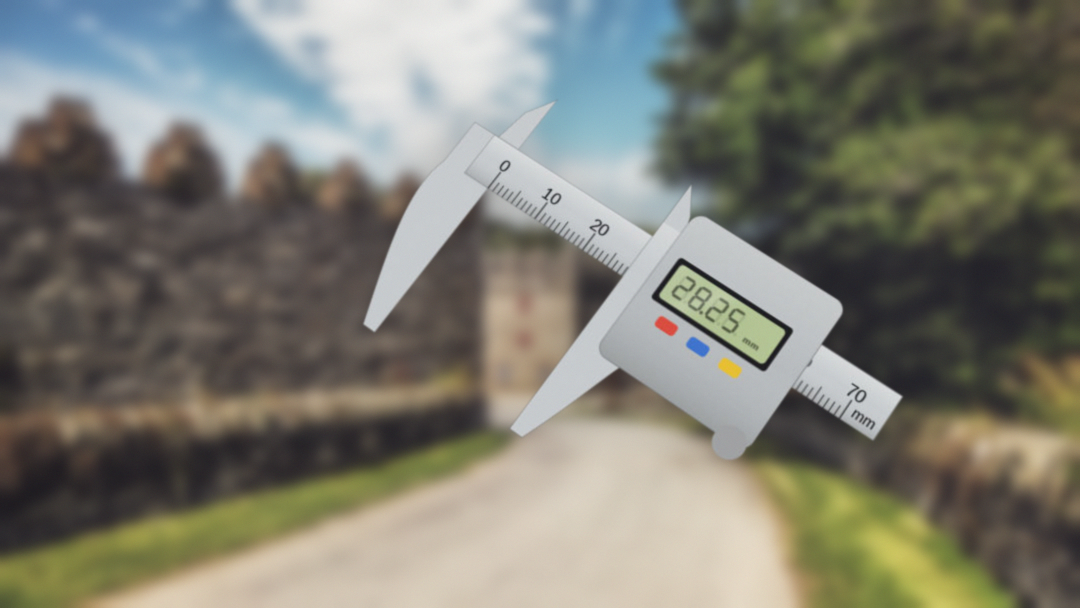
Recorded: 28.25,mm
